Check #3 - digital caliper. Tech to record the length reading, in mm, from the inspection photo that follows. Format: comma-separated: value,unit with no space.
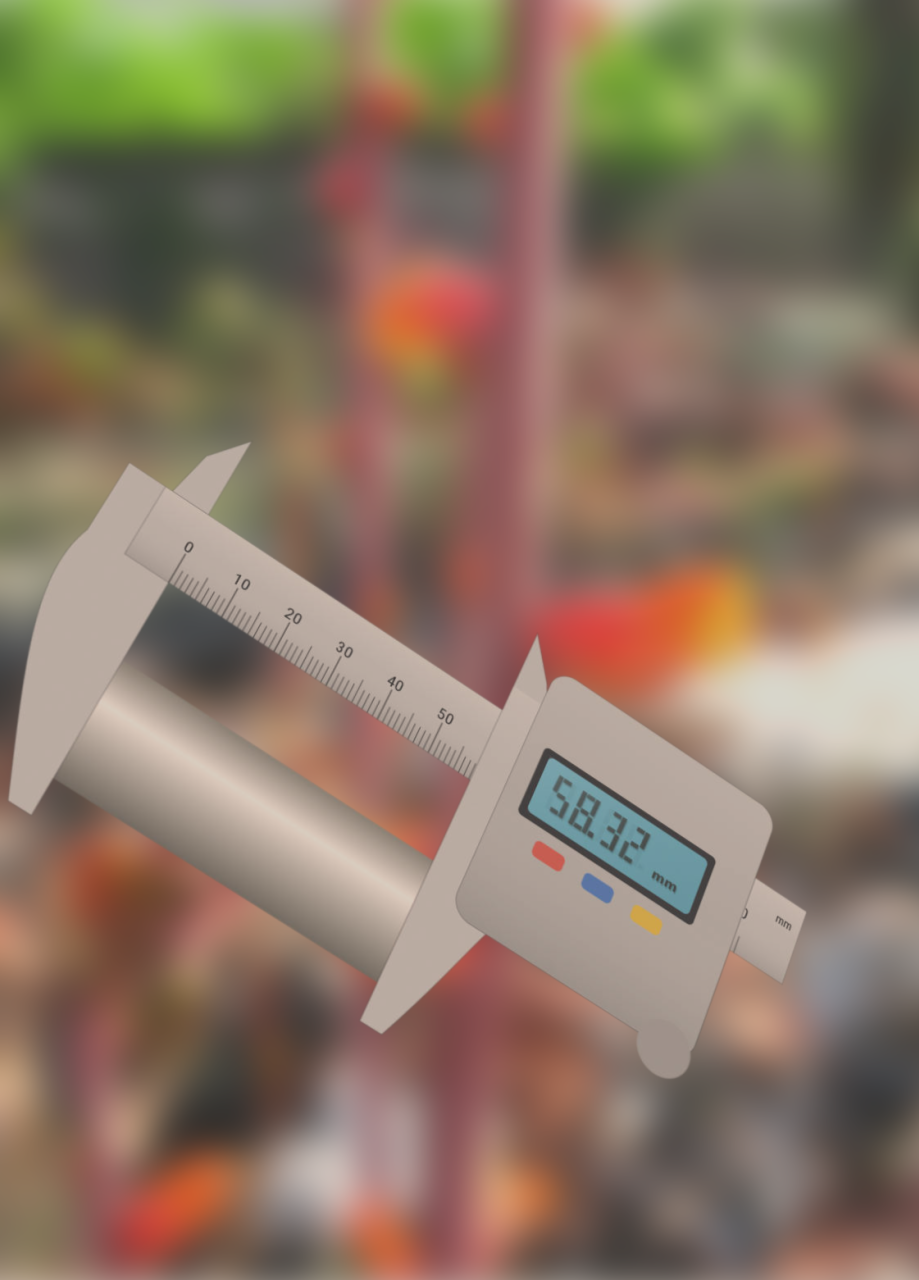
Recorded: 58.32,mm
